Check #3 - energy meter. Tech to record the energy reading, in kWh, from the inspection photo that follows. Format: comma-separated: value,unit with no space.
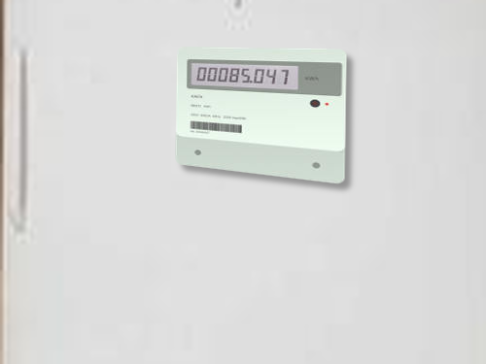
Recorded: 85.047,kWh
